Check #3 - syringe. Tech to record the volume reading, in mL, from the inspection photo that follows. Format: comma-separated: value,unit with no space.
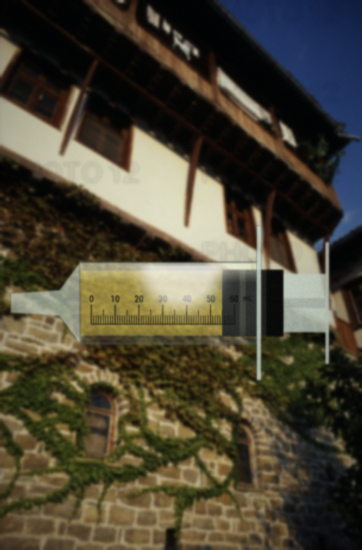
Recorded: 55,mL
